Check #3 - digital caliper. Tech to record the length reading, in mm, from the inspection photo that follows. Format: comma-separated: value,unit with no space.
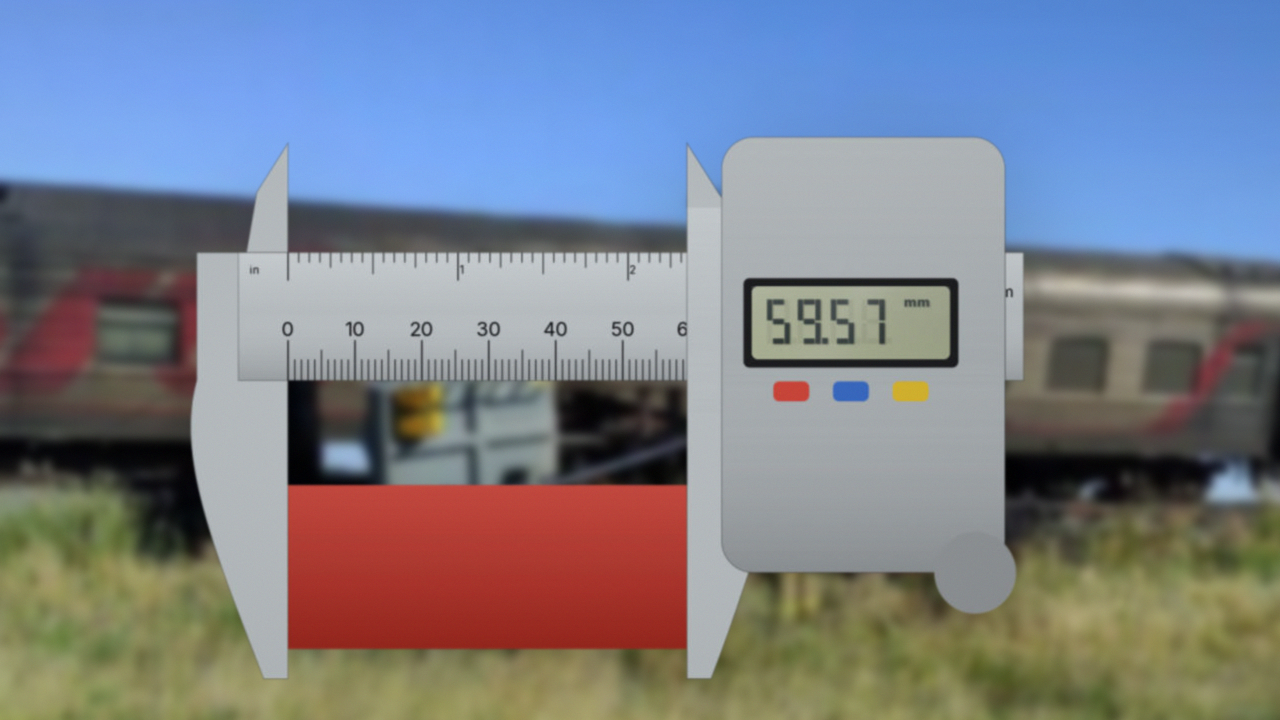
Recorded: 59.57,mm
